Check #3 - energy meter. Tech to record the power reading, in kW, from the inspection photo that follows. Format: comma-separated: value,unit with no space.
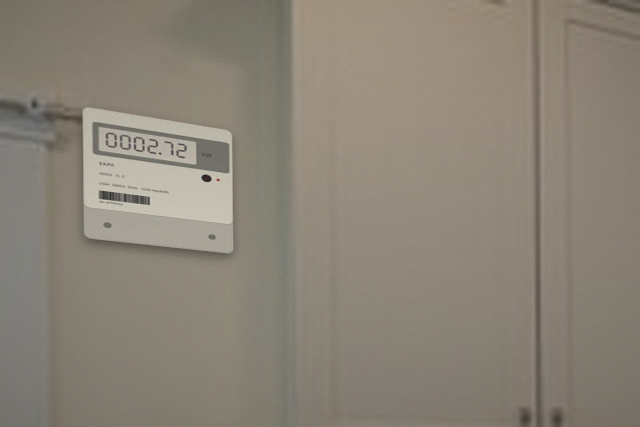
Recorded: 2.72,kW
